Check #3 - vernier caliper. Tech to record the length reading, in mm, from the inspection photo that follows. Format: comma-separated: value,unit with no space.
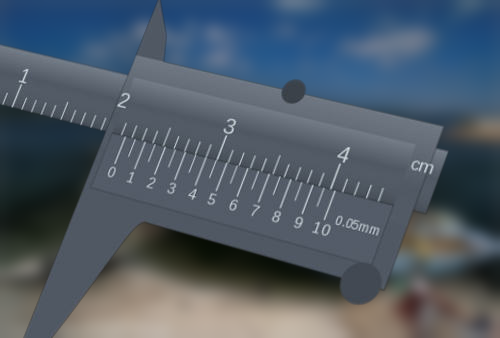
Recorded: 21.4,mm
